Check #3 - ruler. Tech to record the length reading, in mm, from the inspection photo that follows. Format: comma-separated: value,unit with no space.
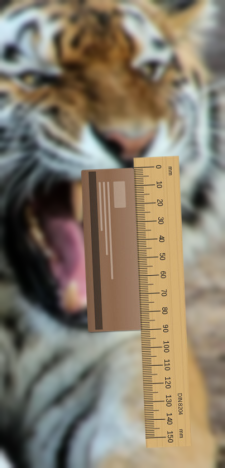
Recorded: 90,mm
